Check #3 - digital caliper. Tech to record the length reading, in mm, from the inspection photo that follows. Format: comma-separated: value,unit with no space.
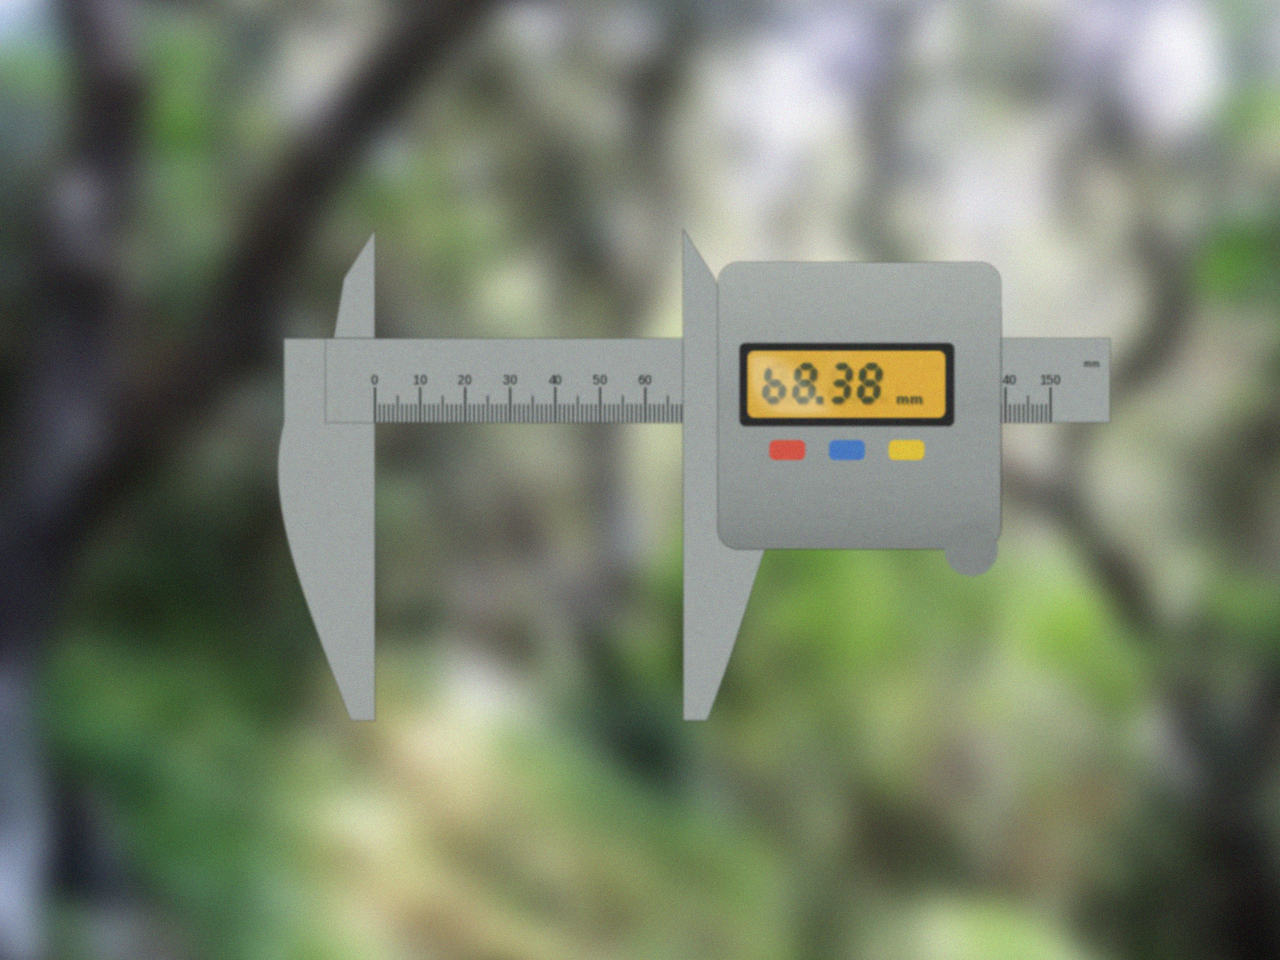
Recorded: 68.38,mm
